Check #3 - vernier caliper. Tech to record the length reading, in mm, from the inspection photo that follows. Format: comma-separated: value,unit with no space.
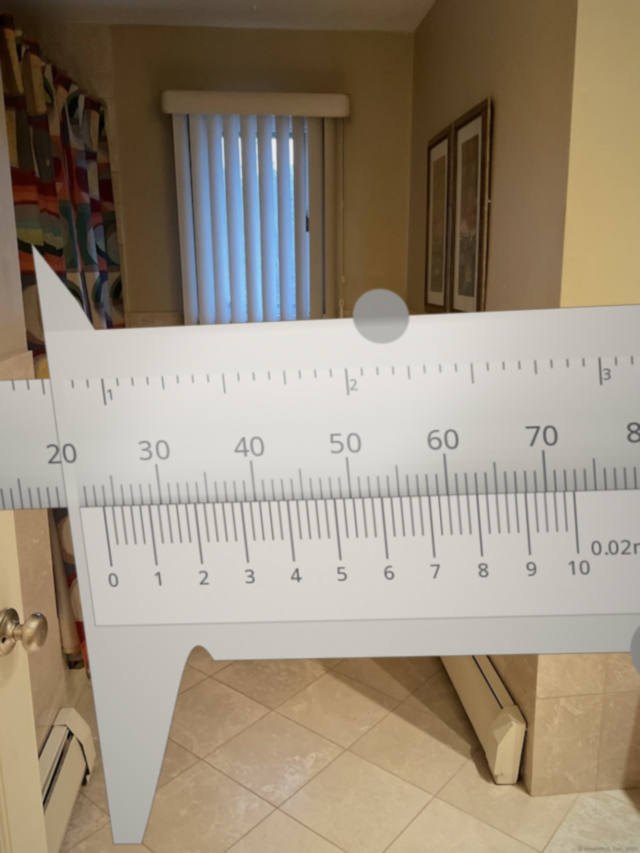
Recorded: 23.8,mm
